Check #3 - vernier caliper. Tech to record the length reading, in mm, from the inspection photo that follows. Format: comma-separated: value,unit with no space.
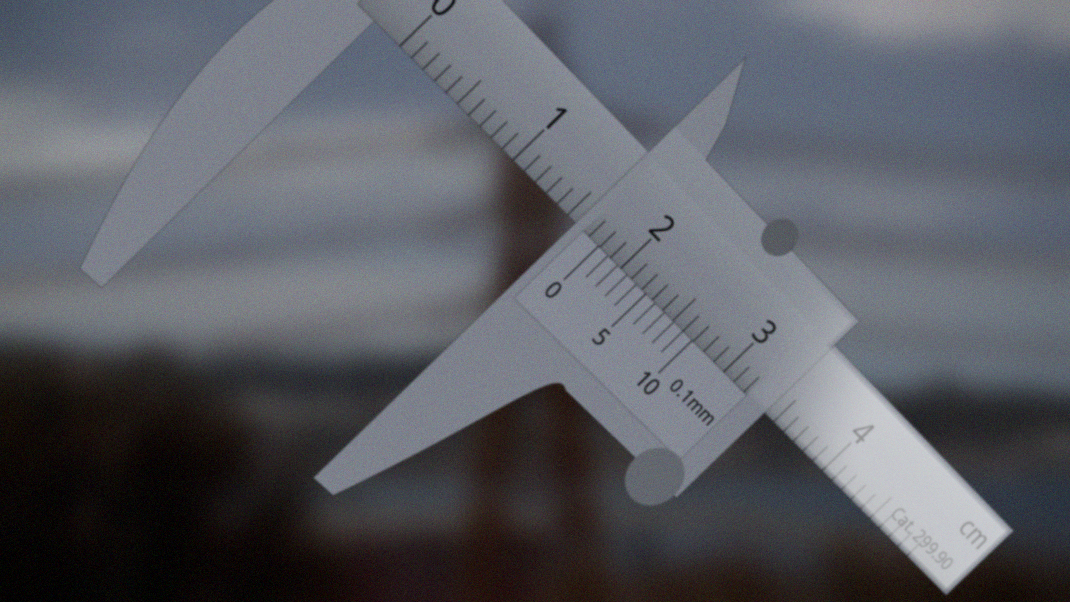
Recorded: 17.9,mm
